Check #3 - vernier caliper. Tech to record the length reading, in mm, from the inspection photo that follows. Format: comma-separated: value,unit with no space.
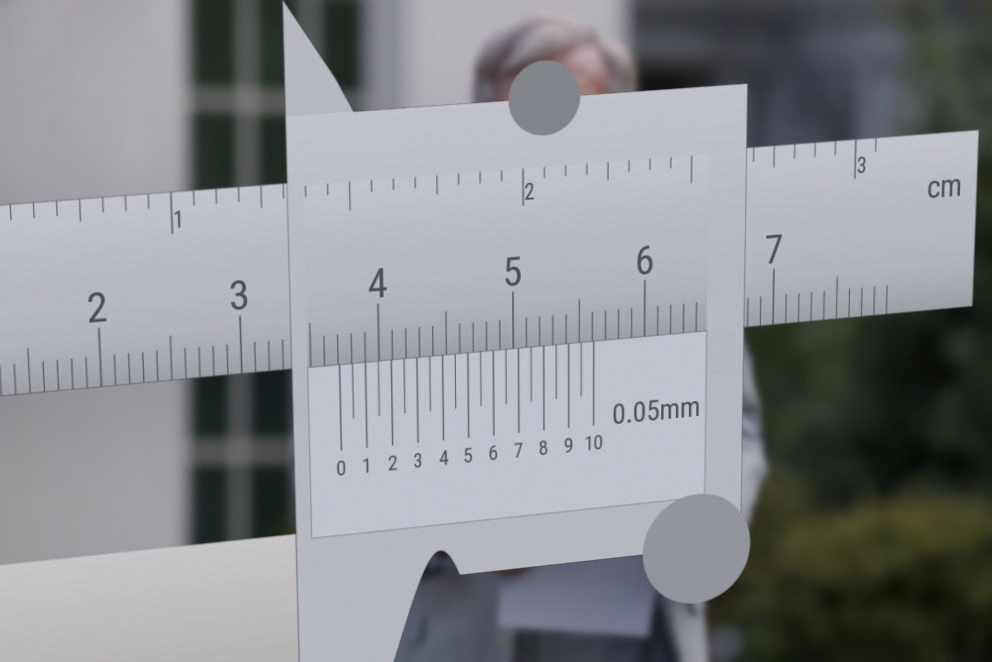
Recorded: 37.1,mm
